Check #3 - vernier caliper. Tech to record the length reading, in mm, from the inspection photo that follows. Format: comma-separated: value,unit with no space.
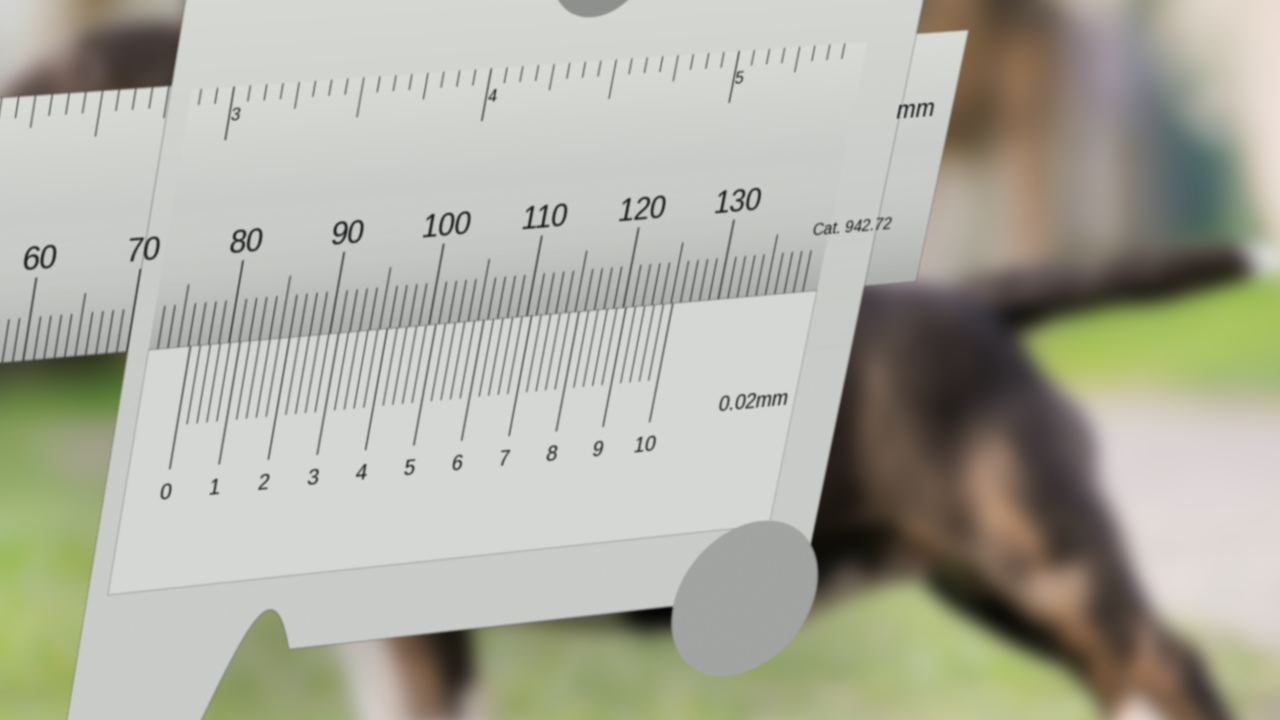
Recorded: 76.2,mm
